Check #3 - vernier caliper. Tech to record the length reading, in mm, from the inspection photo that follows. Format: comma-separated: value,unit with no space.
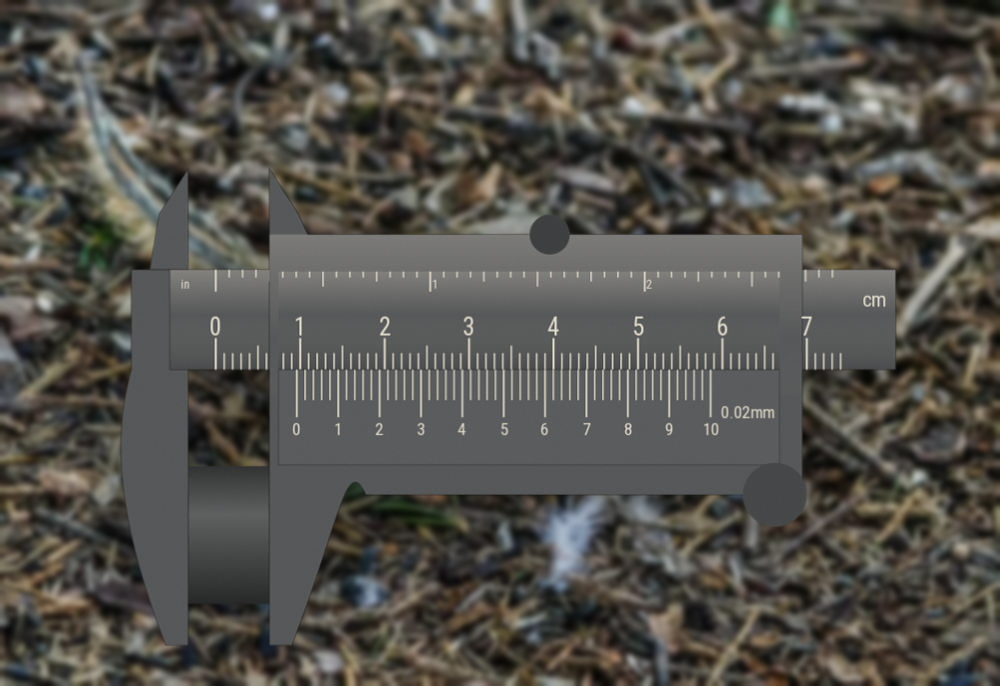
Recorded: 9.6,mm
